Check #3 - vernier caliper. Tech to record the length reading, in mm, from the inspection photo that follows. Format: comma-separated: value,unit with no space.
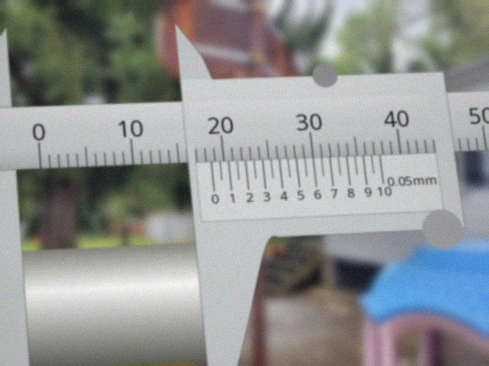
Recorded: 18.6,mm
